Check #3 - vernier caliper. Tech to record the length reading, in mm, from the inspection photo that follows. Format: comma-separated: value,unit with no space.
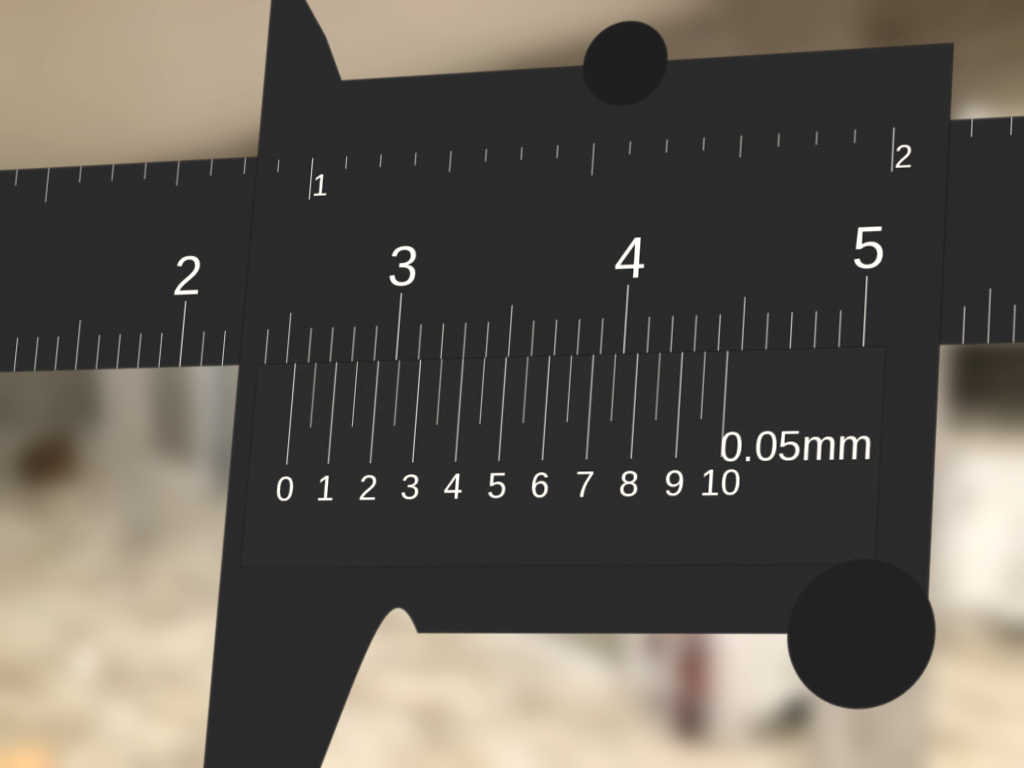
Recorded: 25.4,mm
